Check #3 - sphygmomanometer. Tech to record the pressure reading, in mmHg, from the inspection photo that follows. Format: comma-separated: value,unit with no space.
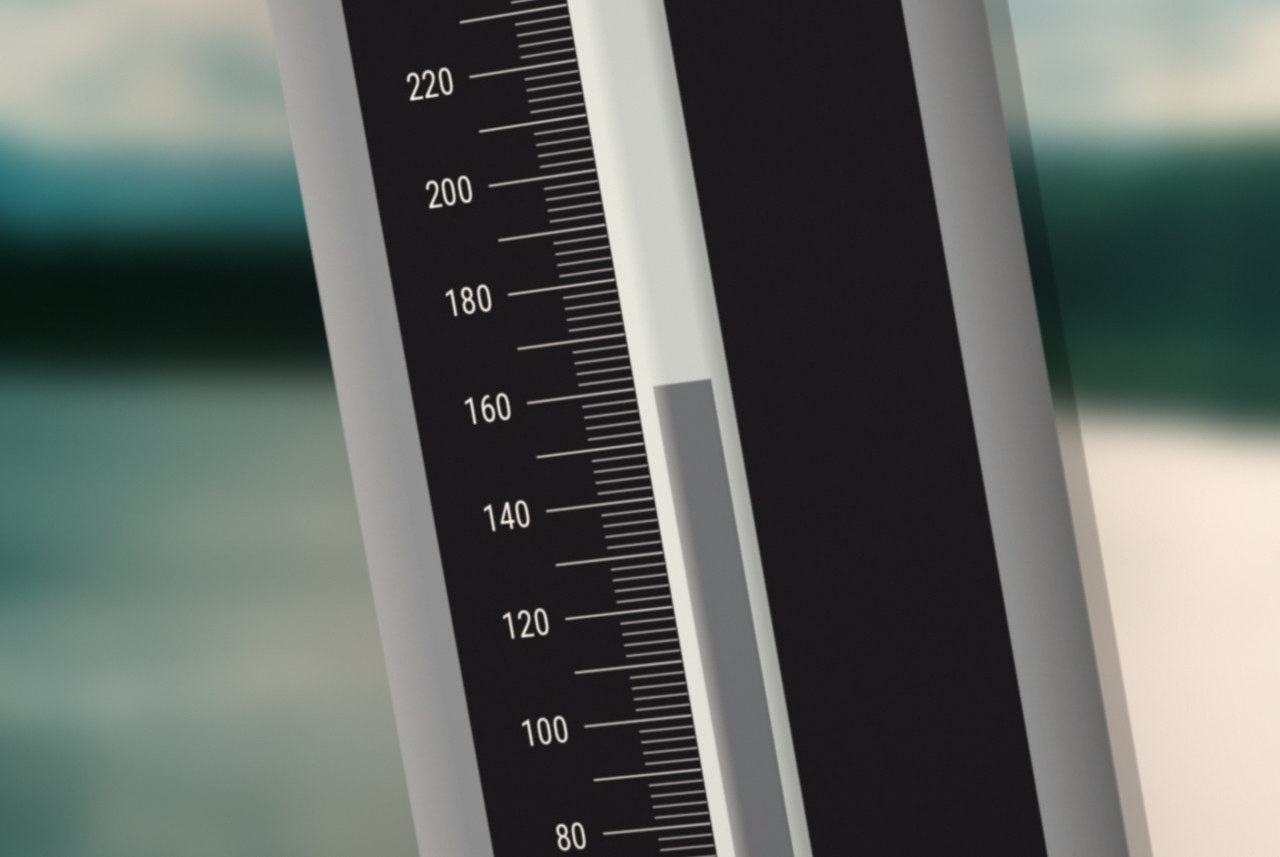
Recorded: 160,mmHg
